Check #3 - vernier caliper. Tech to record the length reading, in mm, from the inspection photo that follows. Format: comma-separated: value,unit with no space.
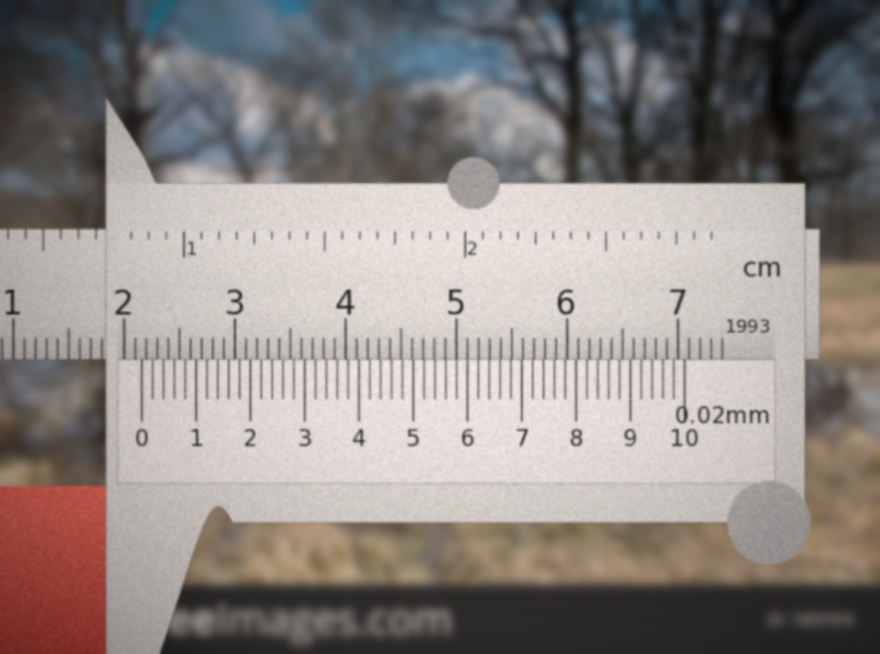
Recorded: 21.6,mm
